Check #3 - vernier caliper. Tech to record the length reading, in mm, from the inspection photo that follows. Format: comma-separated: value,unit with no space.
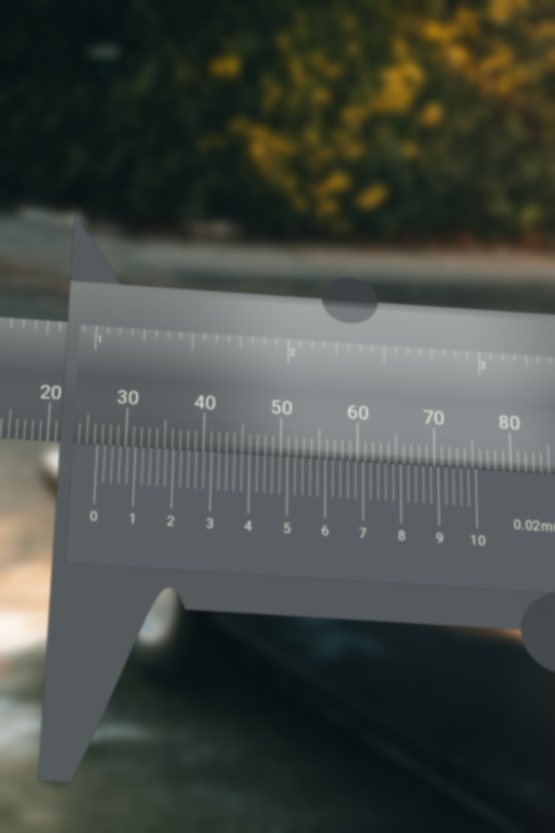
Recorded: 26.4,mm
